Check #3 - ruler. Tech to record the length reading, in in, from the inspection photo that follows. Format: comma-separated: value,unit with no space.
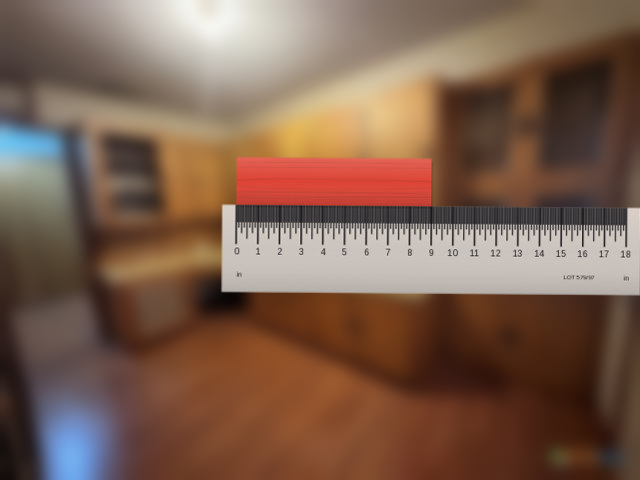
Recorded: 9,in
